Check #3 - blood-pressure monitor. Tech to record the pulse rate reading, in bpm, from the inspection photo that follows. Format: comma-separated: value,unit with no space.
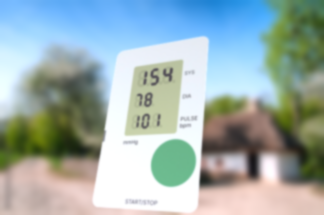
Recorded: 101,bpm
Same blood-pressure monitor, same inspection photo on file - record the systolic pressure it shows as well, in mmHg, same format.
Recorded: 154,mmHg
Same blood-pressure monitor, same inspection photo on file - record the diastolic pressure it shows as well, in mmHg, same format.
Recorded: 78,mmHg
